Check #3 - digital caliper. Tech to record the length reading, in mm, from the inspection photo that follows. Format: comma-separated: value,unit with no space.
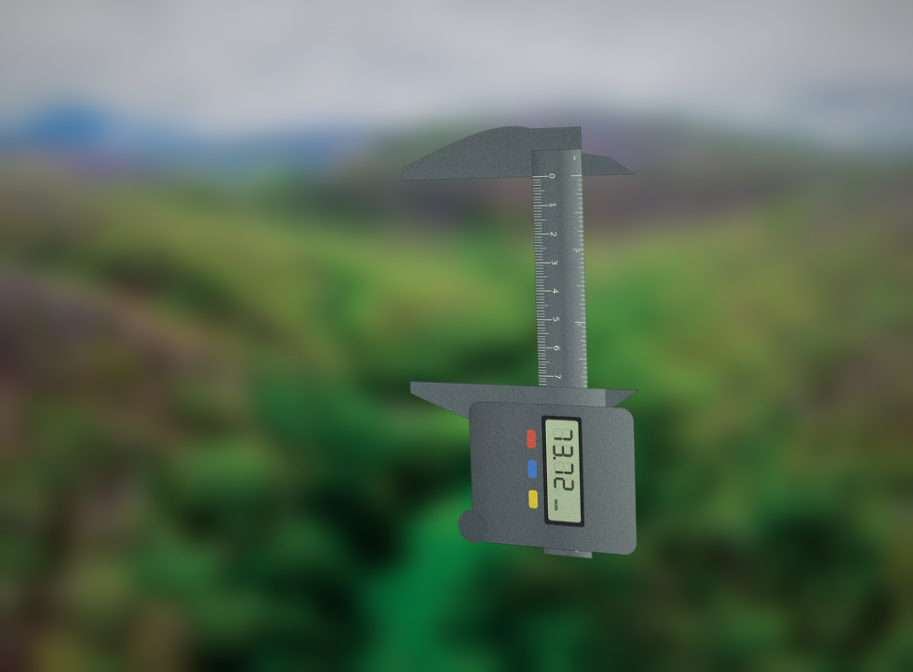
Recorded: 73.72,mm
